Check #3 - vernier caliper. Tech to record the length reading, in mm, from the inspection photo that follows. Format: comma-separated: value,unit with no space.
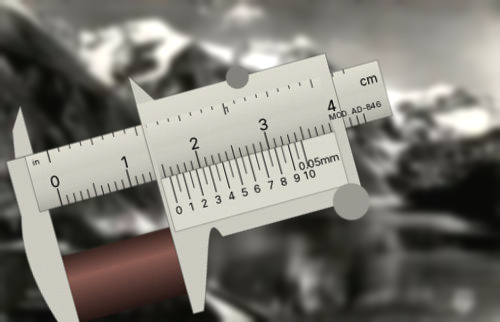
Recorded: 15.6,mm
